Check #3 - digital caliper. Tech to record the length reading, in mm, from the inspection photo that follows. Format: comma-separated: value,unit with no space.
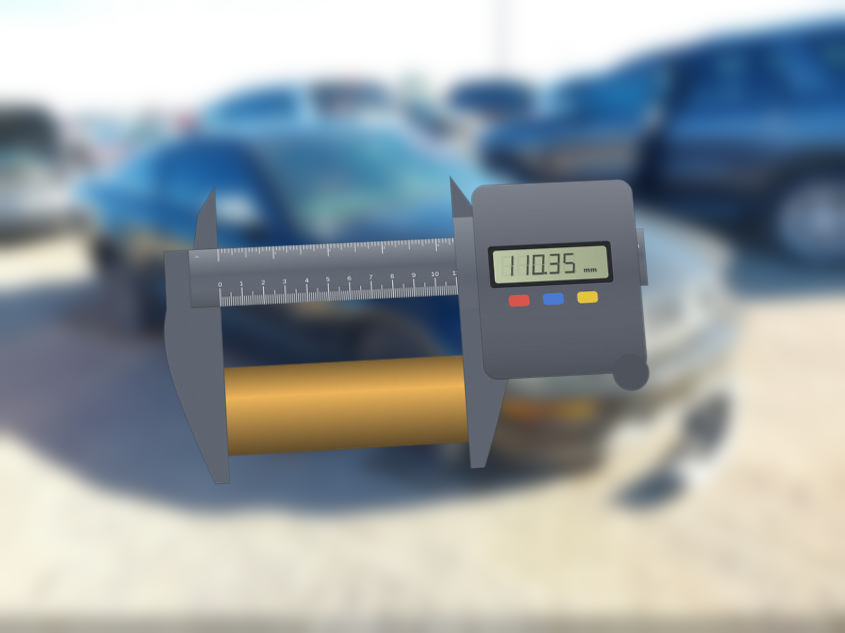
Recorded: 110.35,mm
